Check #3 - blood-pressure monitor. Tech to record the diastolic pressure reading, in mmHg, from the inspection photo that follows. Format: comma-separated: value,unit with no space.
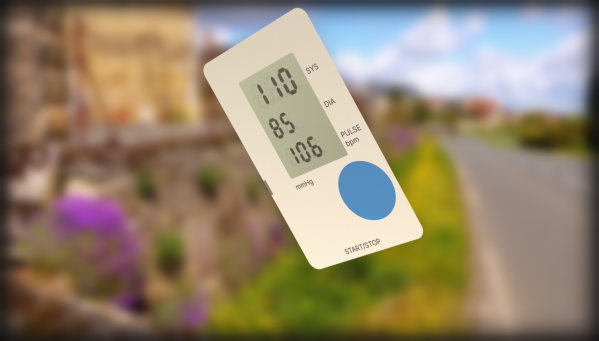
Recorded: 85,mmHg
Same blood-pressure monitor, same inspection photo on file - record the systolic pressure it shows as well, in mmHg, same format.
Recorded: 110,mmHg
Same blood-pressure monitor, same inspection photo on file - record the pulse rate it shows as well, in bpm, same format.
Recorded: 106,bpm
